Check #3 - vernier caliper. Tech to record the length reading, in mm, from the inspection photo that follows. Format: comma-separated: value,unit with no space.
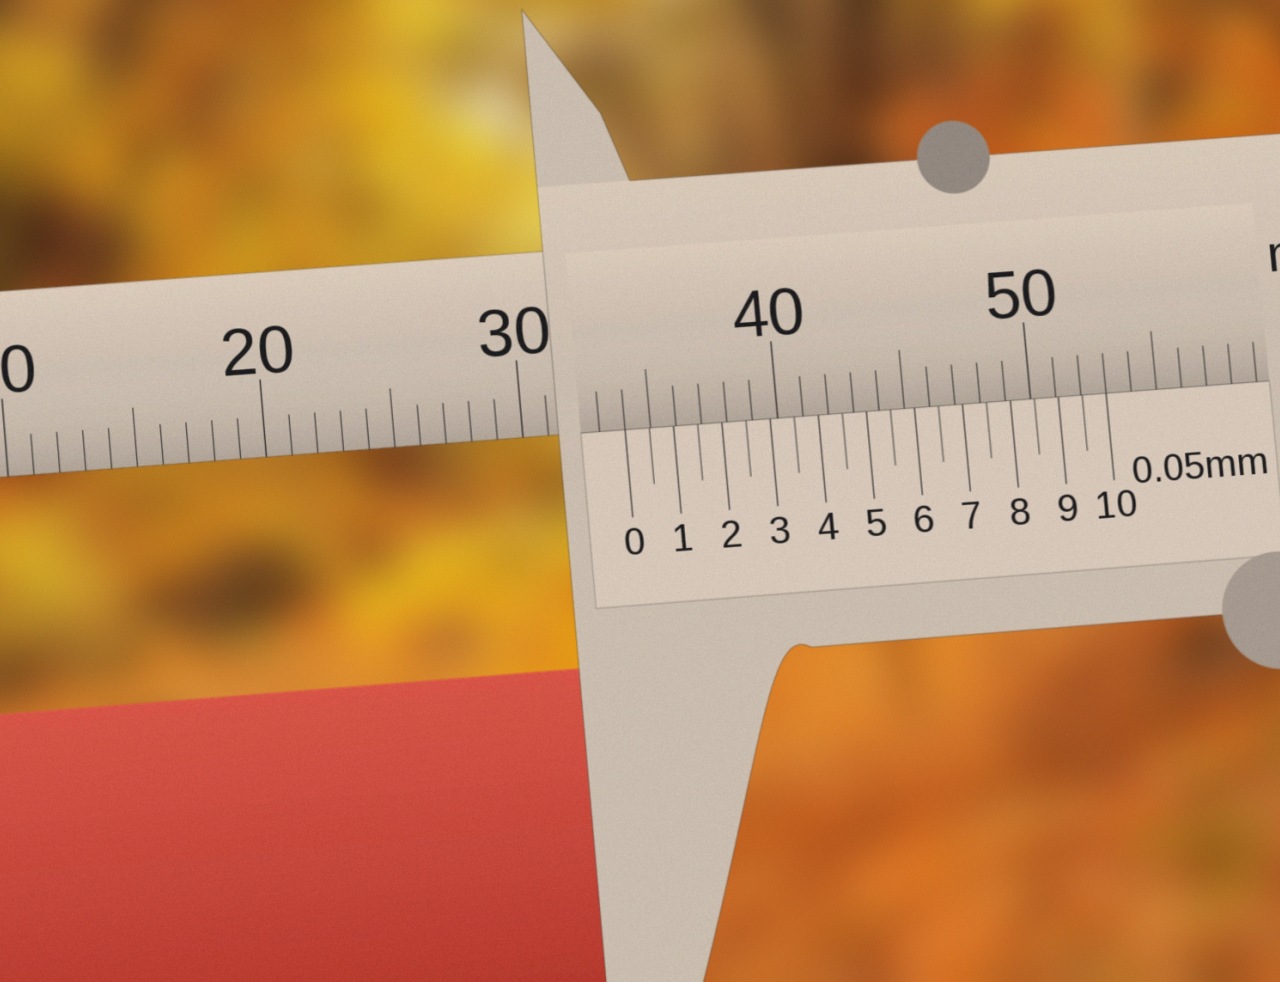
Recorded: 34.00,mm
